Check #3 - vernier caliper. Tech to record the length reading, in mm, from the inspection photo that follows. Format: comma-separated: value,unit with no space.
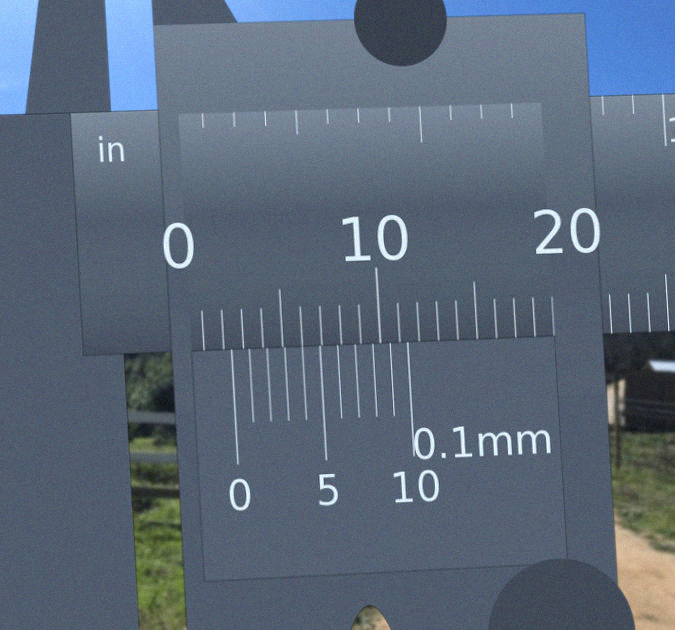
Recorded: 2.4,mm
